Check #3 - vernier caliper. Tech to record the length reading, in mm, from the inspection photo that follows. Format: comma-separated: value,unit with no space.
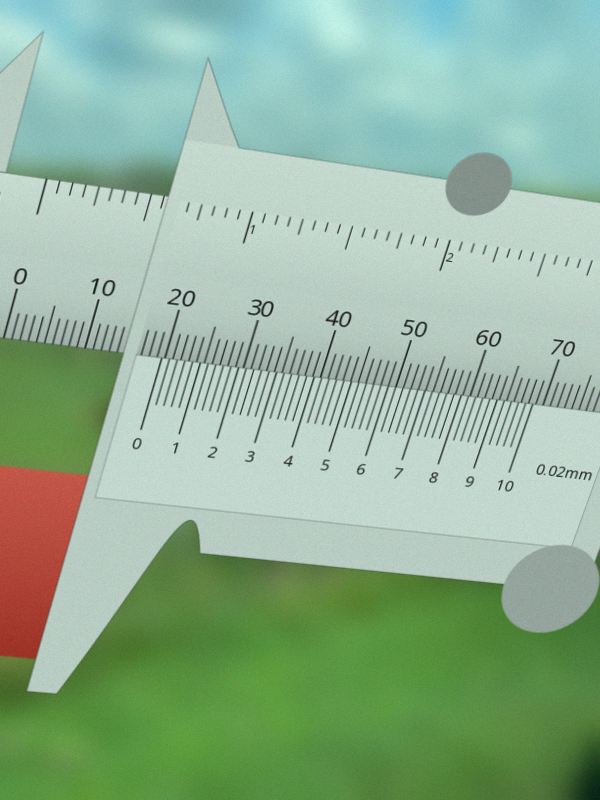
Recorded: 19.6,mm
